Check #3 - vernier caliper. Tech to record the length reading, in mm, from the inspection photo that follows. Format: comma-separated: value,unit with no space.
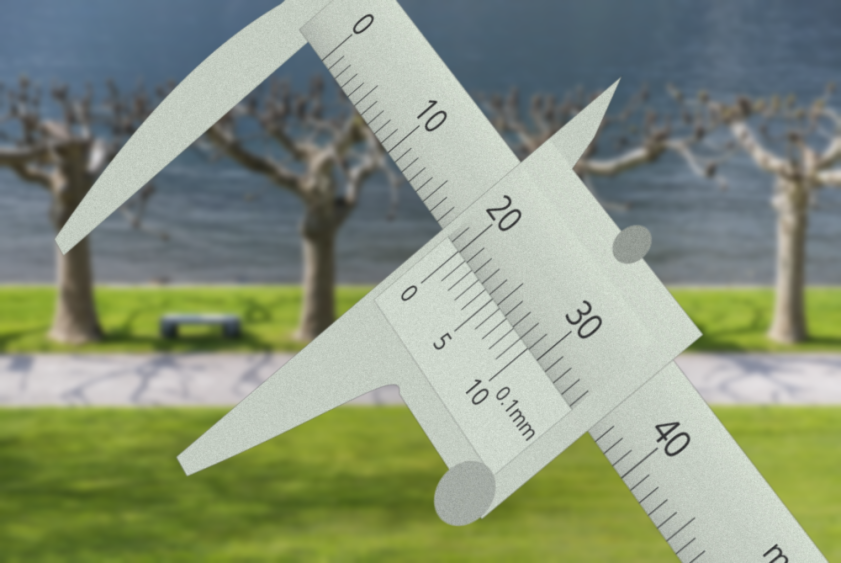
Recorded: 19.9,mm
